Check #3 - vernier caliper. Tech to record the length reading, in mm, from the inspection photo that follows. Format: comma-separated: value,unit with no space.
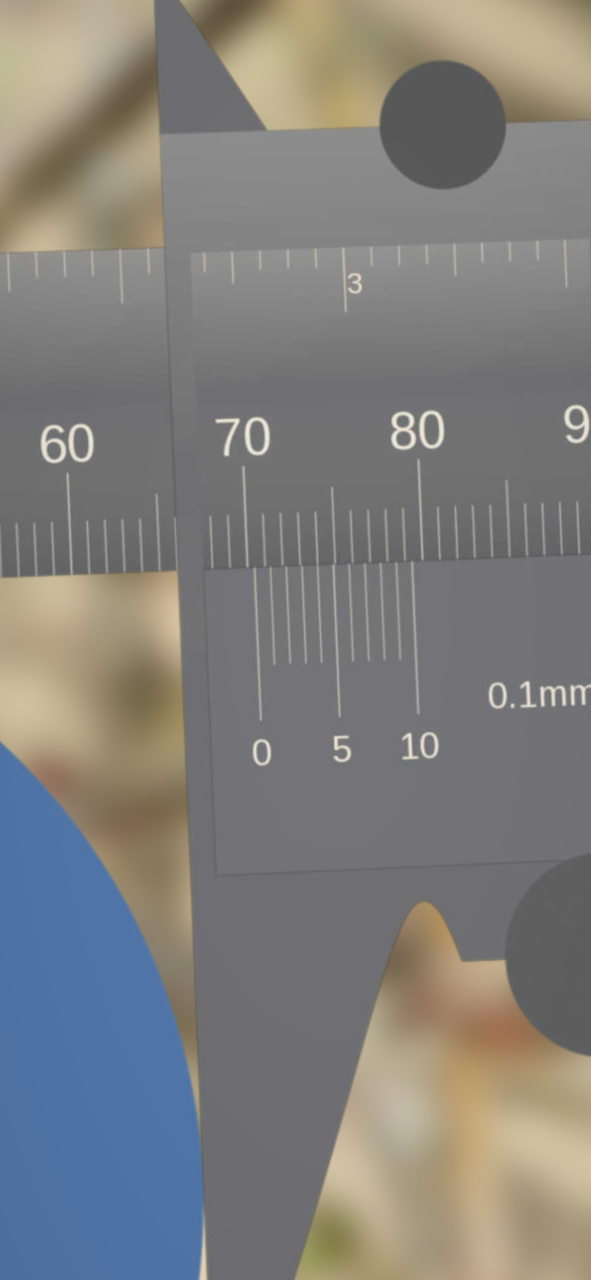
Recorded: 70.4,mm
